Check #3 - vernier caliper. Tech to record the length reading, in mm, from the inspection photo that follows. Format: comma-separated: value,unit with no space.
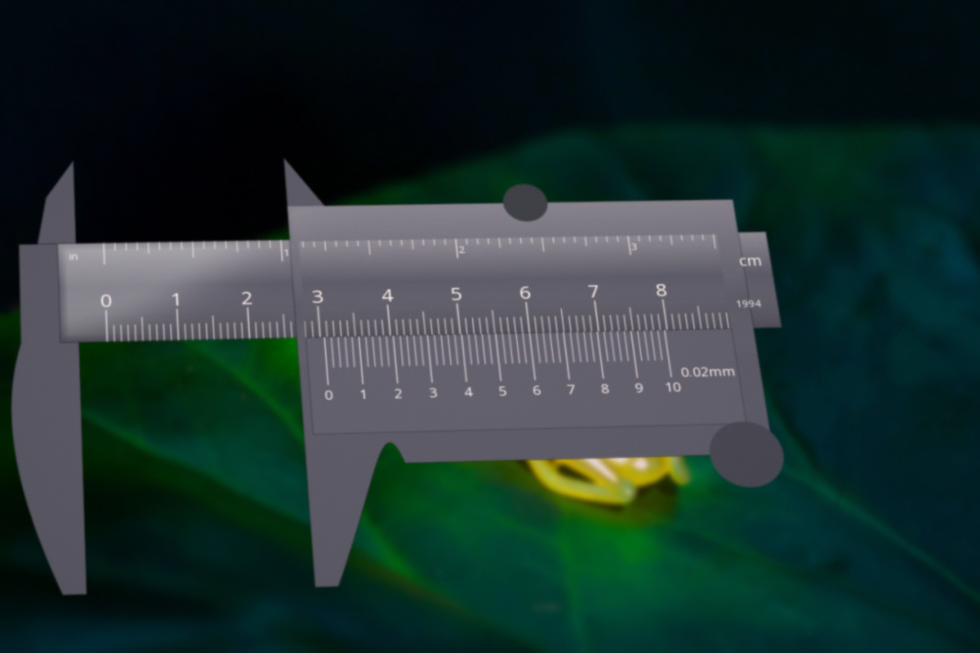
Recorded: 30.6,mm
